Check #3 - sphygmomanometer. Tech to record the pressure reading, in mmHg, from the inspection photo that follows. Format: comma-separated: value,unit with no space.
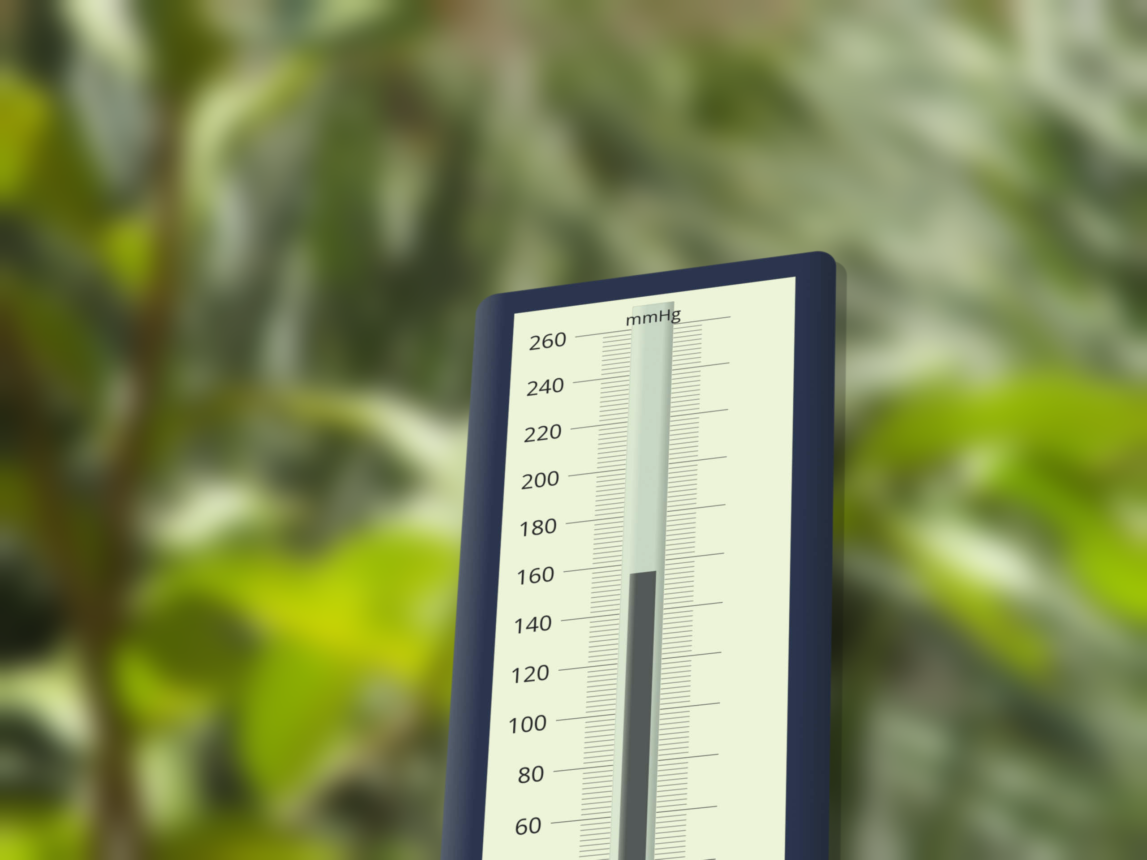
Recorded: 156,mmHg
